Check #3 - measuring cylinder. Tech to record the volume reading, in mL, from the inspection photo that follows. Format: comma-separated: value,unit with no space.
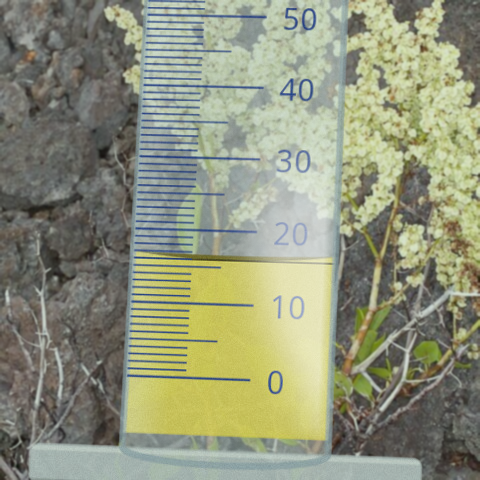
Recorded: 16,mL
